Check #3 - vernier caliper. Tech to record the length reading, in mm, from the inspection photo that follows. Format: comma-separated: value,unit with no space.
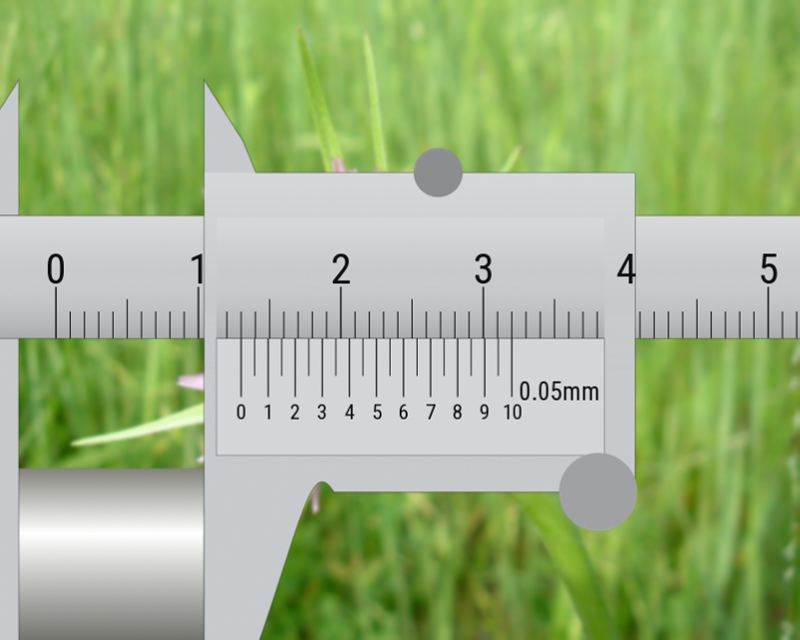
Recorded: 13.0,mm
